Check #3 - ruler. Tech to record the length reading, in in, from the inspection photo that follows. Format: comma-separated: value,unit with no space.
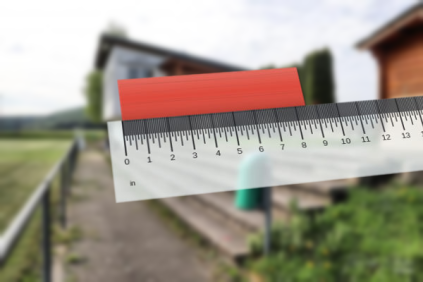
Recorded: 8.5,in
